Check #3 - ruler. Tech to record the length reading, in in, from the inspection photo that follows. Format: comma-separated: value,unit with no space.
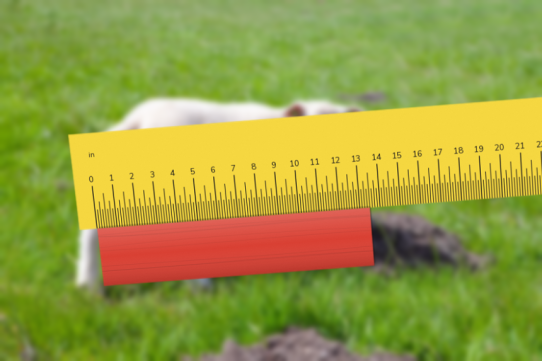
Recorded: 13.5,in
